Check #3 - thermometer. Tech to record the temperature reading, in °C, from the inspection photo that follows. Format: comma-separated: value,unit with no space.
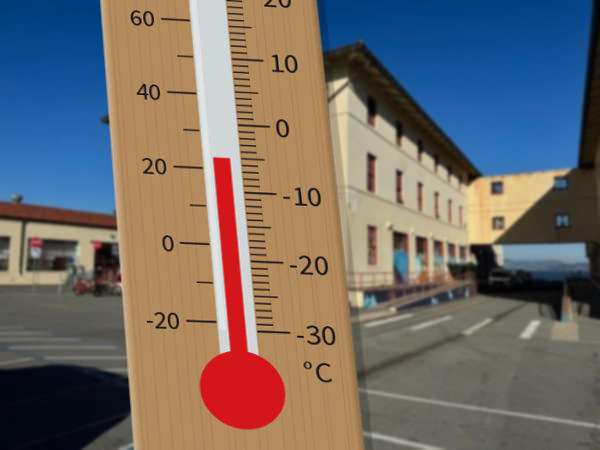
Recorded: -5,°C
